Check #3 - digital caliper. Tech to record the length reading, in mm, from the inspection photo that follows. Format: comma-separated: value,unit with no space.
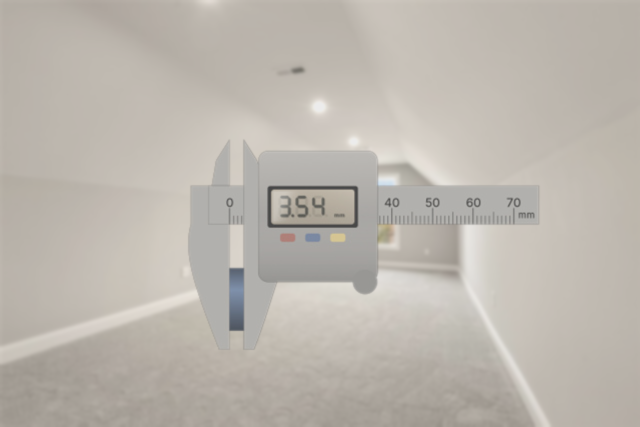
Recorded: 3.54,mm
